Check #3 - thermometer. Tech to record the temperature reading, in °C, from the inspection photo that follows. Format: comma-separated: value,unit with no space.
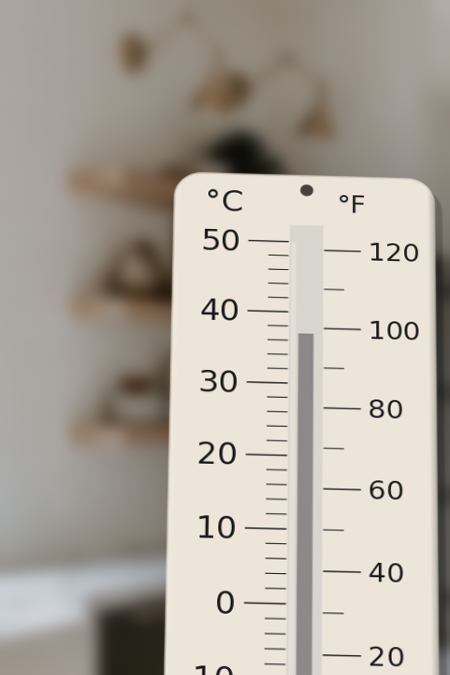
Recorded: 37,°C
